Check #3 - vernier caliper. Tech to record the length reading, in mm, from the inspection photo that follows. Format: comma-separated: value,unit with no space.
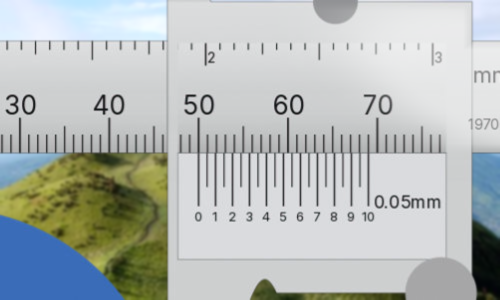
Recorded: 50.0,mm
